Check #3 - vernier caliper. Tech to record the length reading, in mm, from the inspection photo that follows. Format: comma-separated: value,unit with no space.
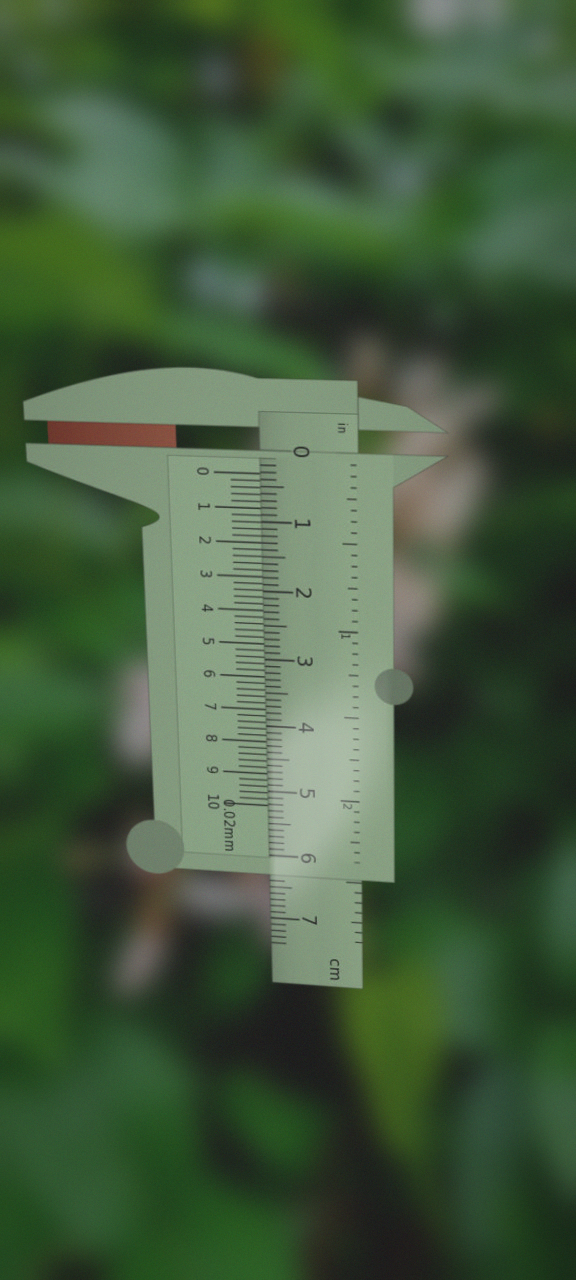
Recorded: 3.2,mm
